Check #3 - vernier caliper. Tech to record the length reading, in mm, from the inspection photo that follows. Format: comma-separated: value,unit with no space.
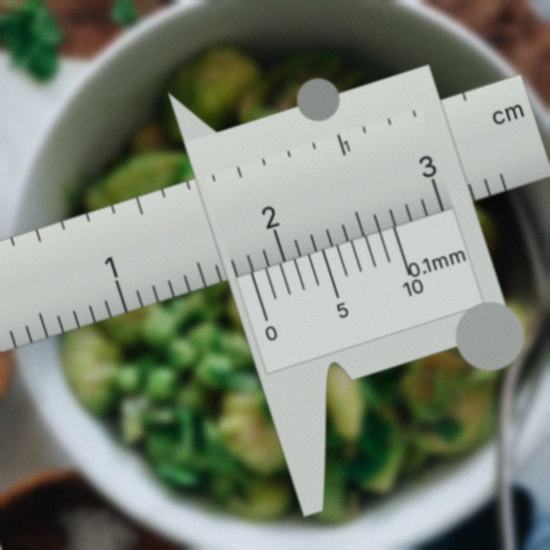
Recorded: 17.9,mm
